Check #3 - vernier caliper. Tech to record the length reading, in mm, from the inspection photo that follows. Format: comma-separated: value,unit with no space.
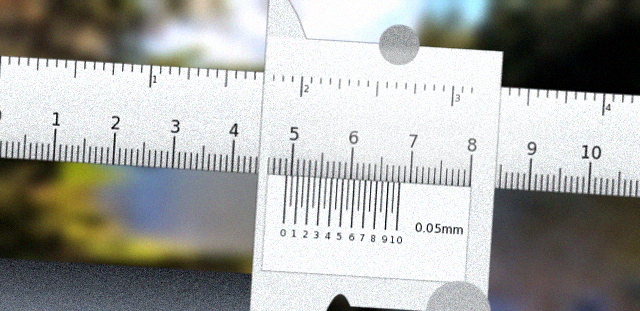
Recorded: 49.2,mm
